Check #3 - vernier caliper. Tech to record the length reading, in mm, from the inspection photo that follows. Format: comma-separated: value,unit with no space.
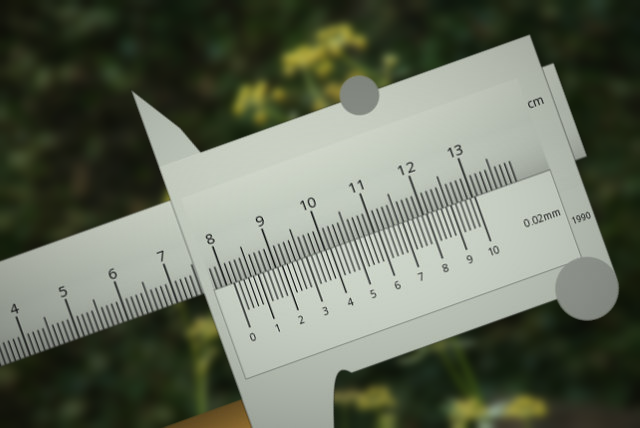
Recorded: 81.5,mm
